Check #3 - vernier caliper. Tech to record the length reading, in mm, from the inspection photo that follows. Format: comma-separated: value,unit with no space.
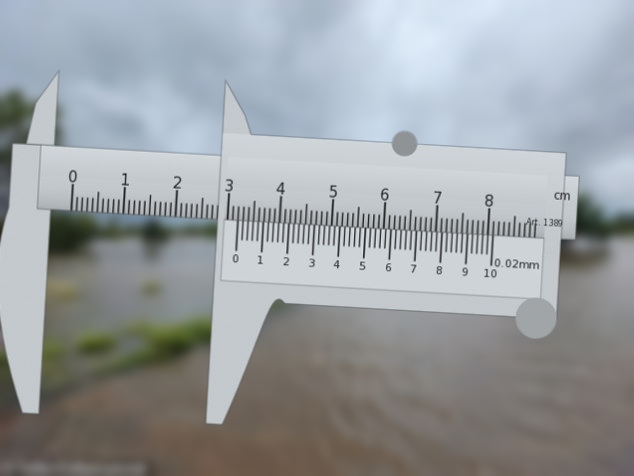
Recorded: 32.0,mm
